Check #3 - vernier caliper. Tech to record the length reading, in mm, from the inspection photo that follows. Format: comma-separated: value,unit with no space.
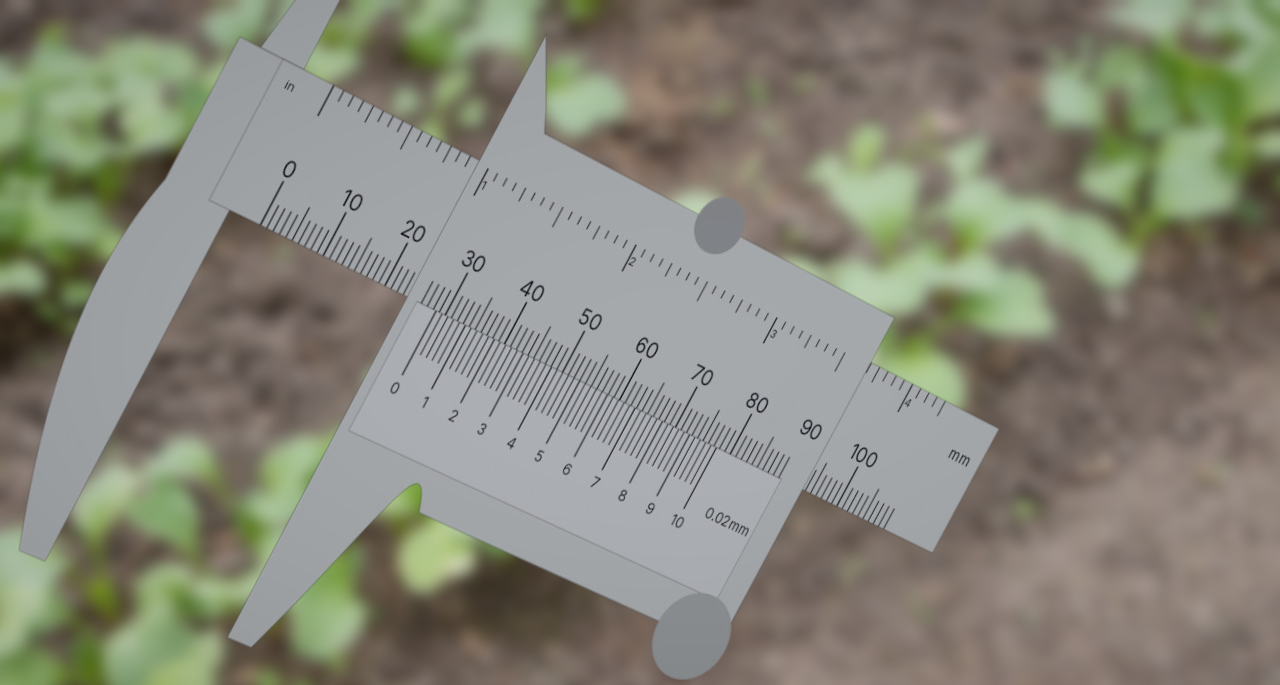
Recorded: 28.5,mm
